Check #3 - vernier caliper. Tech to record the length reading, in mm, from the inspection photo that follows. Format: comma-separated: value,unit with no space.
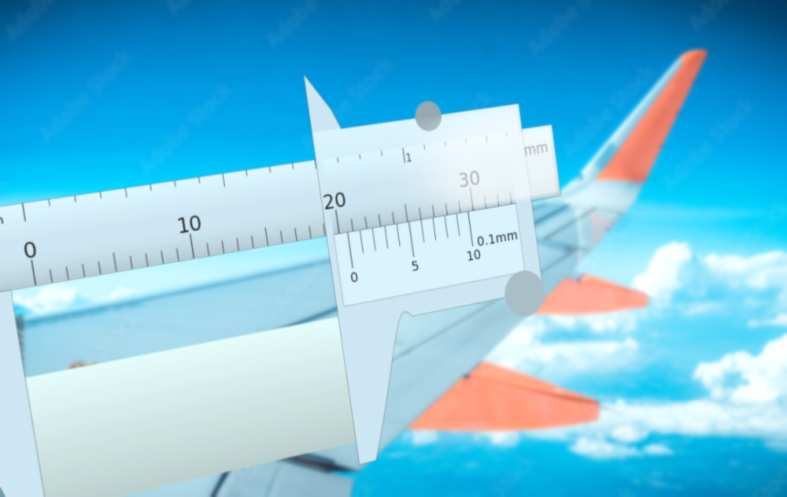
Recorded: 20.6,mm
